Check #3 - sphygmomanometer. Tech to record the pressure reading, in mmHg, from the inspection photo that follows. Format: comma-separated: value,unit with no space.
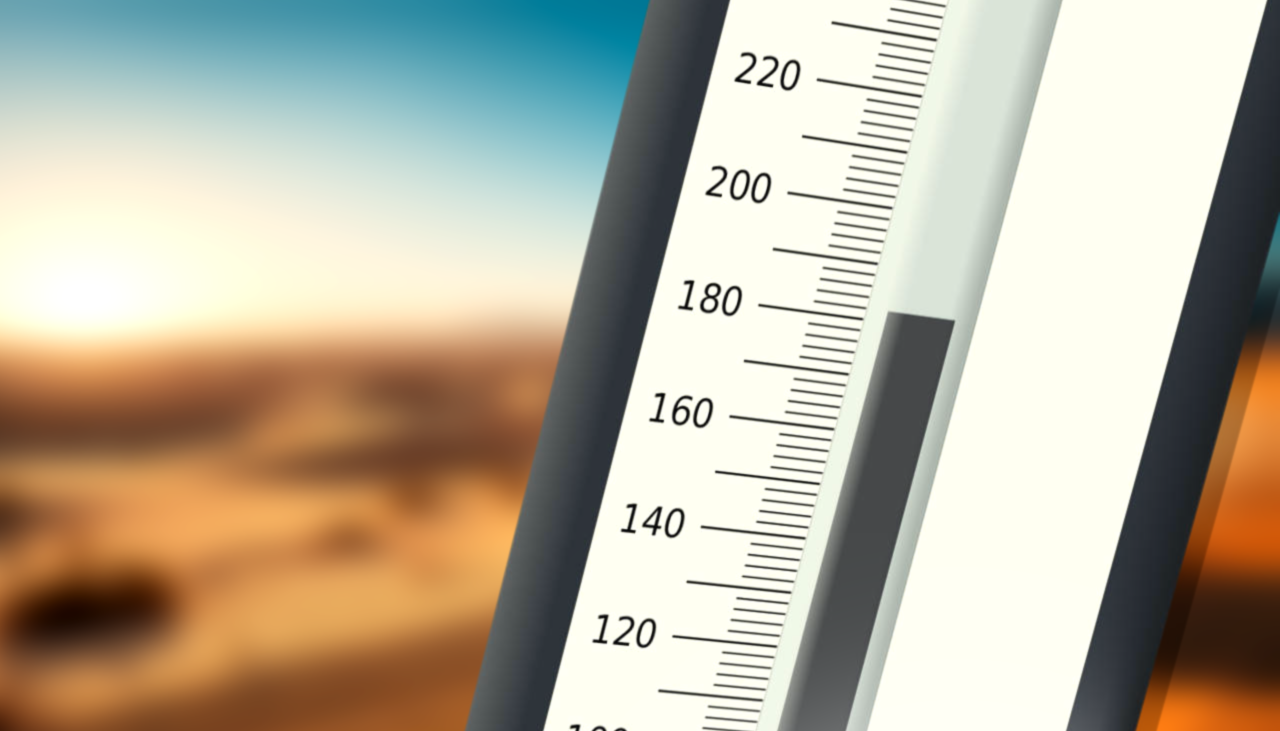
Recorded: 182,mmHg
